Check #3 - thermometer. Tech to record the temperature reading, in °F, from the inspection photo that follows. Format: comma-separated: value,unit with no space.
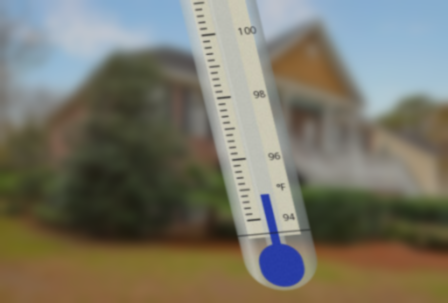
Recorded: 94.8,°F
